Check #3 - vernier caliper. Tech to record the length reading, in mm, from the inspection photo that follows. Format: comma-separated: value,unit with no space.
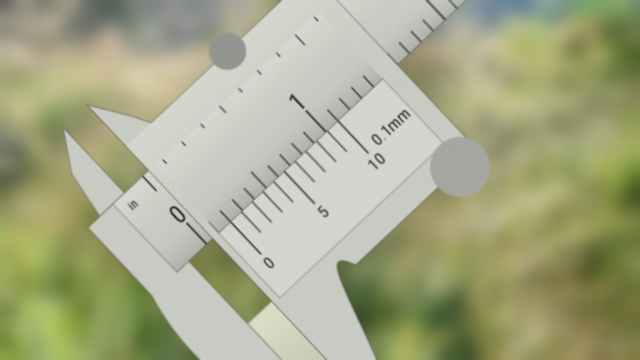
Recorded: 2.0,mm
